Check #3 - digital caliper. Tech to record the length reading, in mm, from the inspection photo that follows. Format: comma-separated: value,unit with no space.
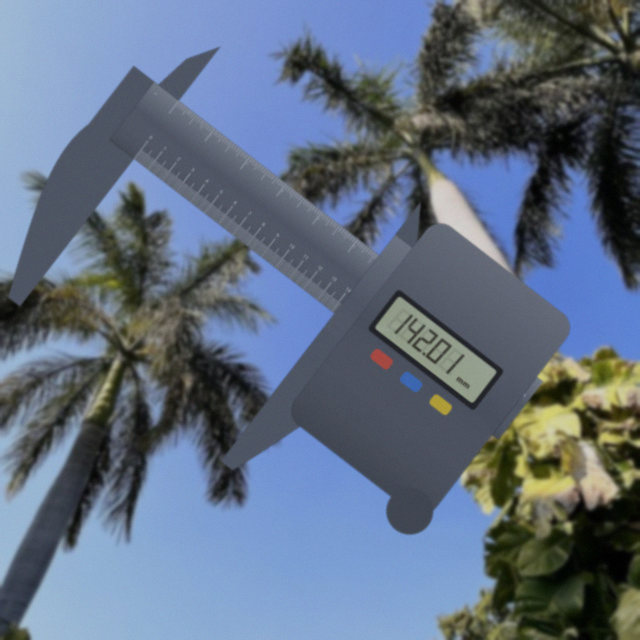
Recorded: 142.01,mm
